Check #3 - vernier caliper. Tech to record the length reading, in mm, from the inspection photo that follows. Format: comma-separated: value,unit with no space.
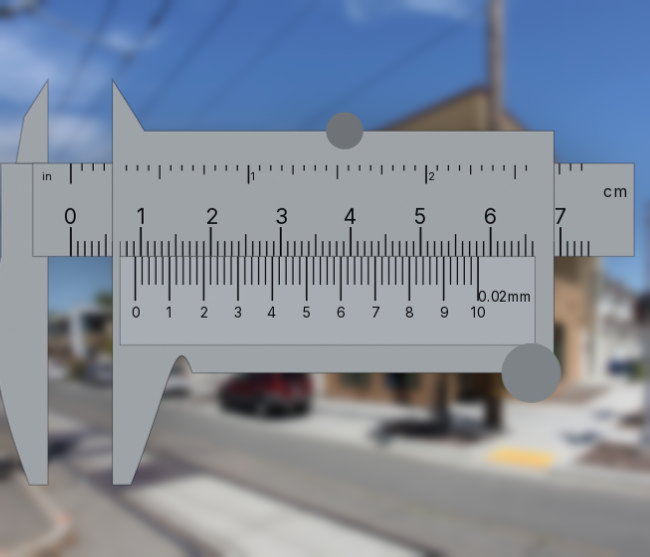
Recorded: 9.2,mm
